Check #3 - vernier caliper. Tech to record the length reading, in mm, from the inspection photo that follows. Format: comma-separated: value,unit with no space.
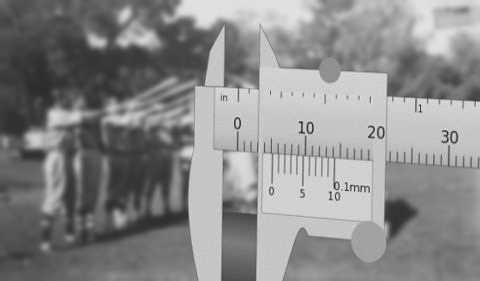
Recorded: 5.2,mm
